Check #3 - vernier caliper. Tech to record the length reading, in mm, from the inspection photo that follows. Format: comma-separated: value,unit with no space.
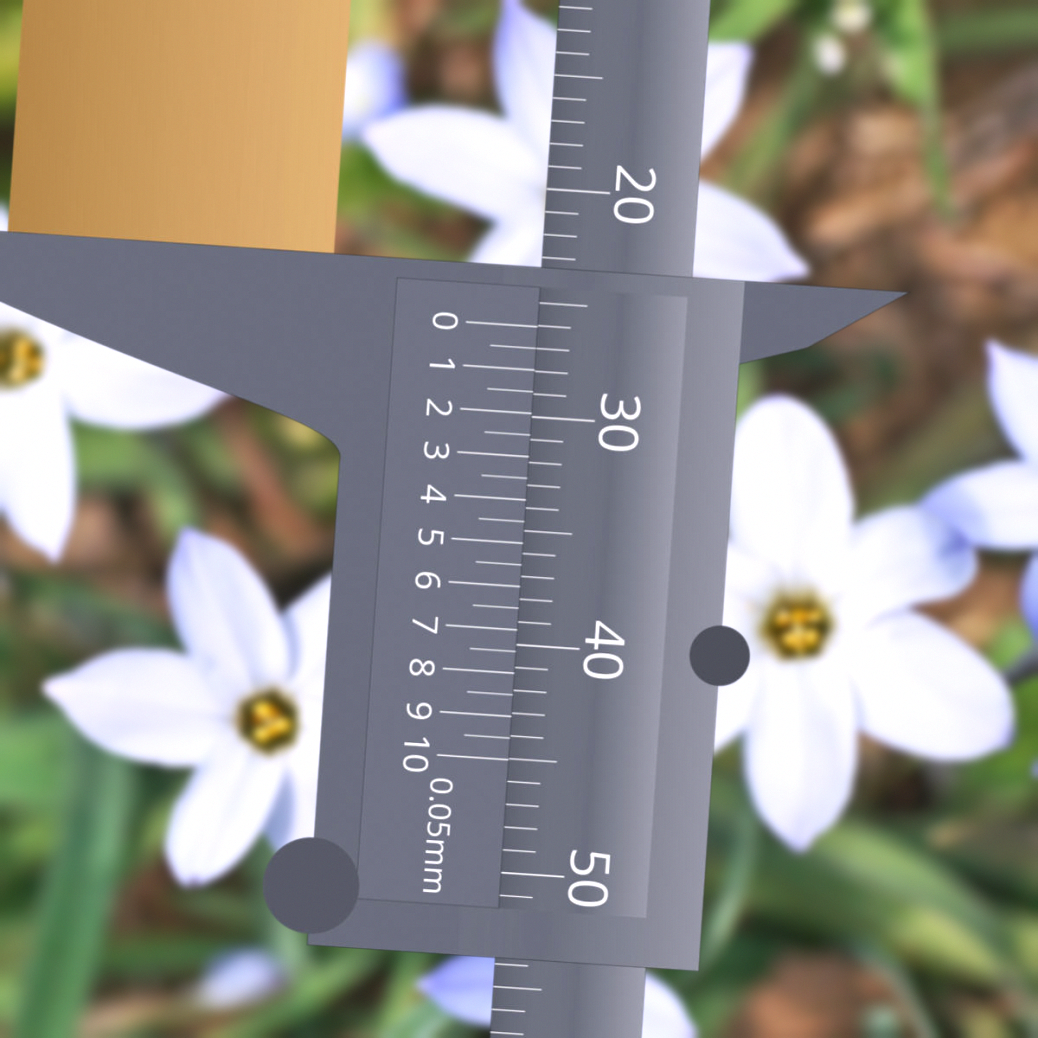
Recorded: 26.05,mm
